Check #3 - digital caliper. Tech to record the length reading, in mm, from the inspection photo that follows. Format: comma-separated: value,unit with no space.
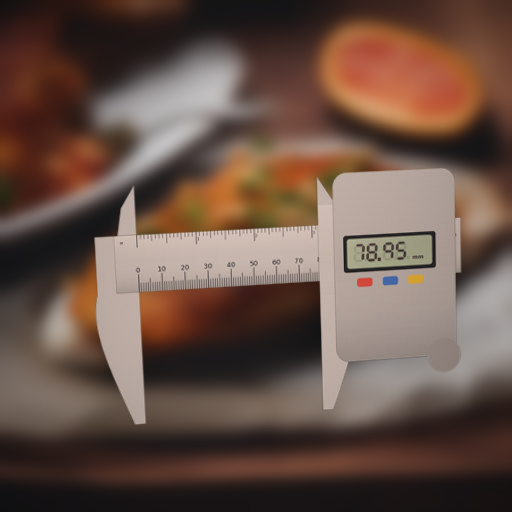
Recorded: 78.95,mm
